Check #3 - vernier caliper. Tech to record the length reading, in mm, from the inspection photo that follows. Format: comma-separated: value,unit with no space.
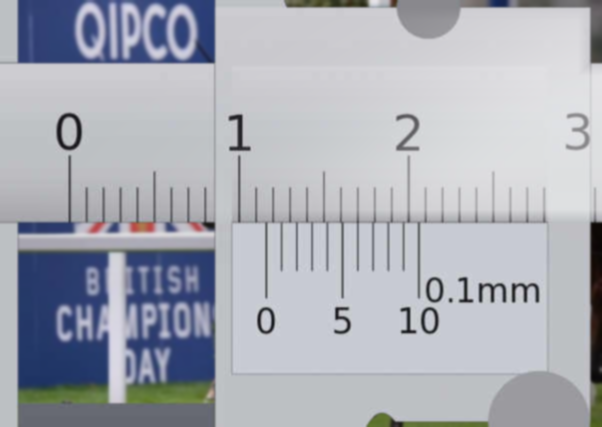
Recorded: 11.6,mm
